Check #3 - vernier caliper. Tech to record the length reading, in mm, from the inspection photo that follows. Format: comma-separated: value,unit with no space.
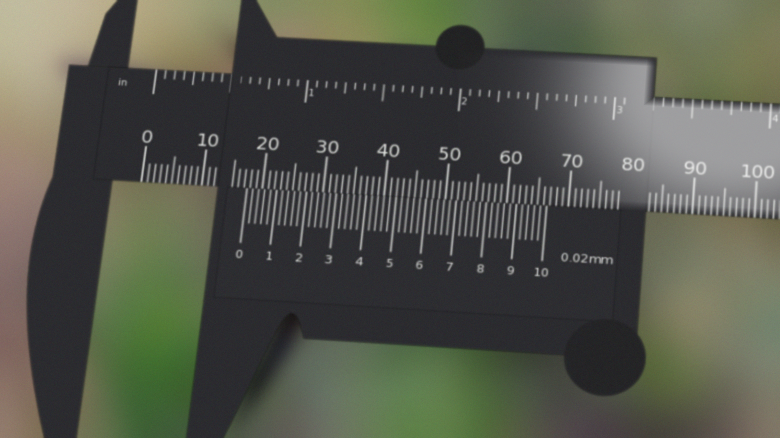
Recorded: 17.5,mm
